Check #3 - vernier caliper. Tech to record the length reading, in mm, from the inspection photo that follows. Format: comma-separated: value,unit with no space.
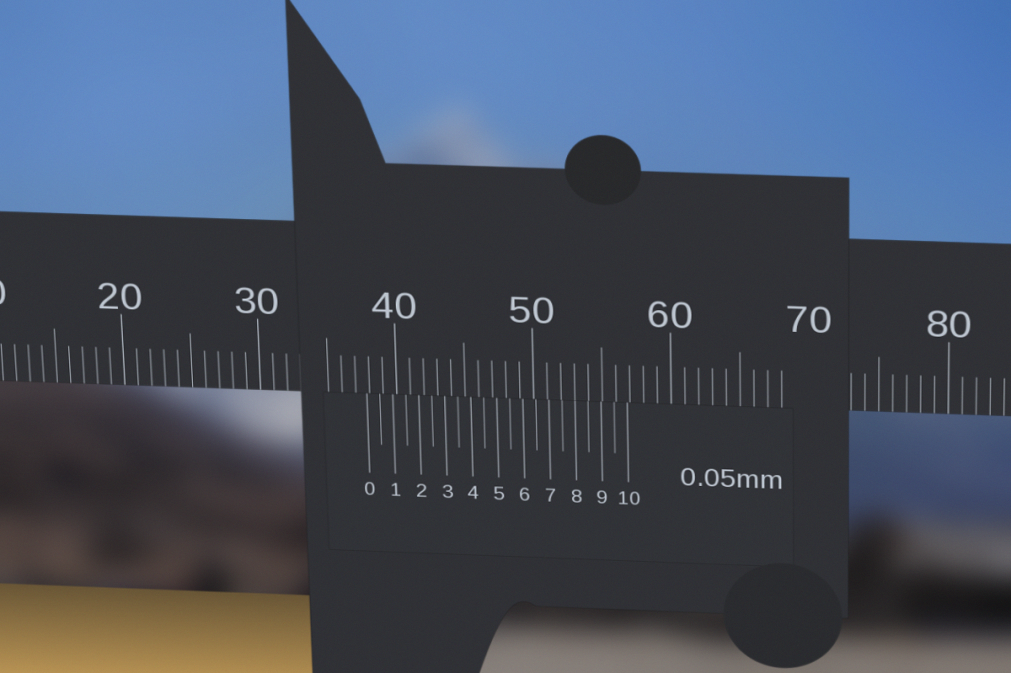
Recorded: 37.8,mm
